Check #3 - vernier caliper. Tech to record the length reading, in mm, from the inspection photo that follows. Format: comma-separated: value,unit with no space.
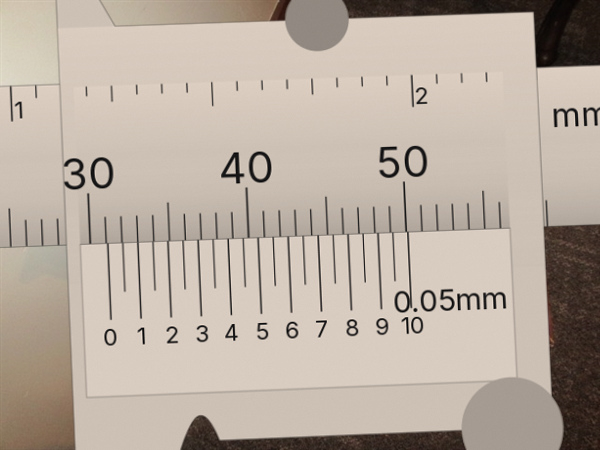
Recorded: 31.1,mm
